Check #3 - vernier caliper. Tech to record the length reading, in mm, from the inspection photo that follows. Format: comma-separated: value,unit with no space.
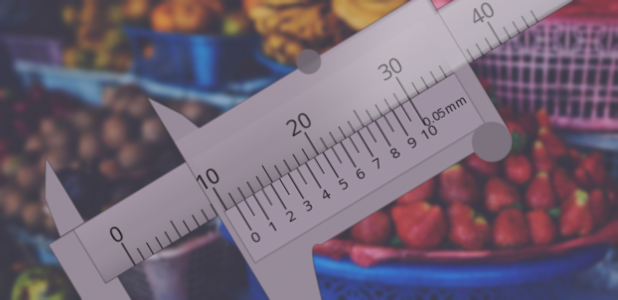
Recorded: 11.0,mm
